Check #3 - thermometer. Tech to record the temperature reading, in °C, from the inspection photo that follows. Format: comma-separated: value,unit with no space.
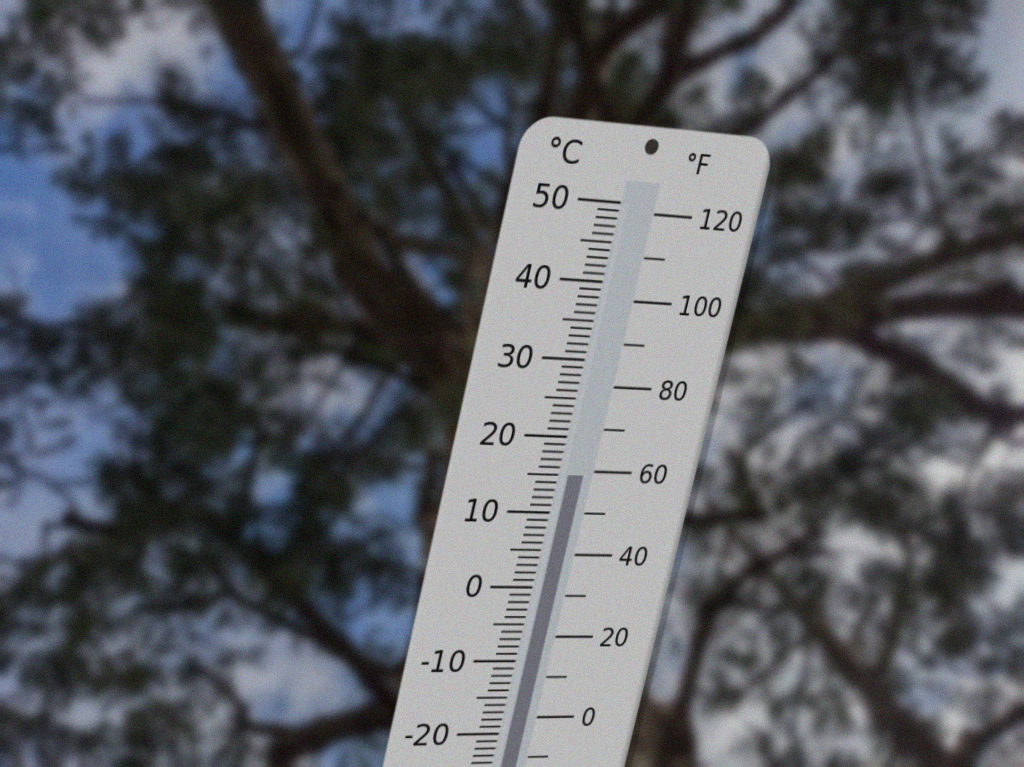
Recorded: 15,°C
